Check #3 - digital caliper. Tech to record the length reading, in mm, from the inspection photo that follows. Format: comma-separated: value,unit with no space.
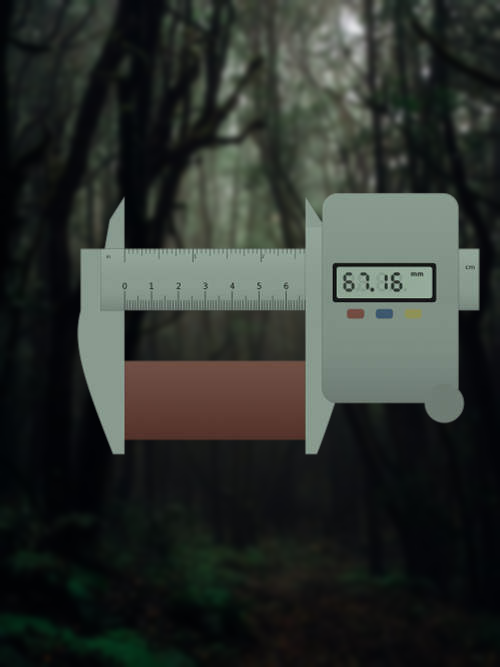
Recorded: 67.16,mm
